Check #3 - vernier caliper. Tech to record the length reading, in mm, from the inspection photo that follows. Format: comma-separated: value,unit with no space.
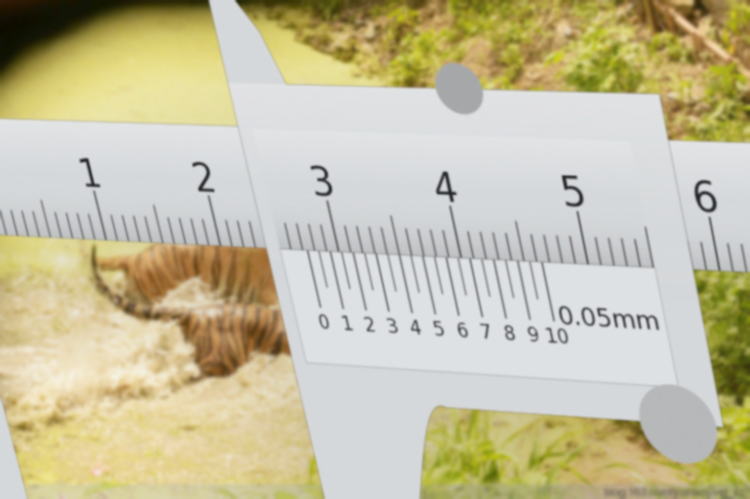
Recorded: 27.4,mm
